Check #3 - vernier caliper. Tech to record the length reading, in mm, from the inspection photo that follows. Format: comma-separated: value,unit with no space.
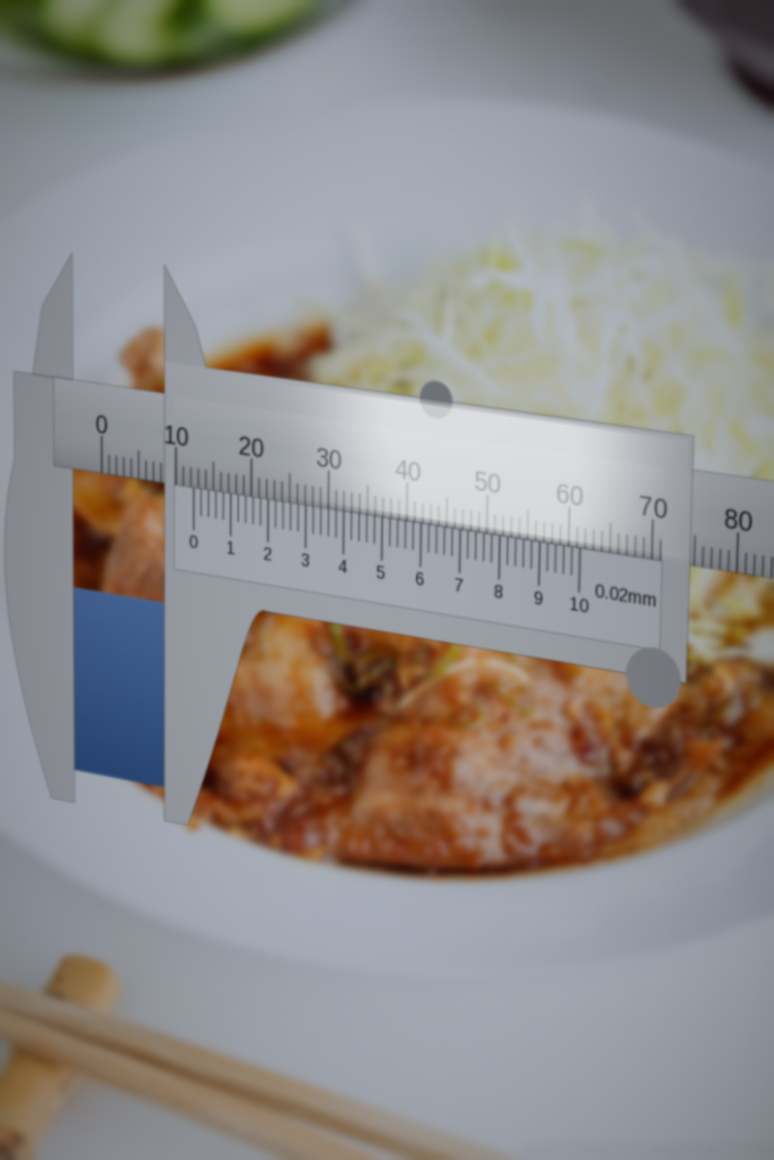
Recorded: 12.4,mm
